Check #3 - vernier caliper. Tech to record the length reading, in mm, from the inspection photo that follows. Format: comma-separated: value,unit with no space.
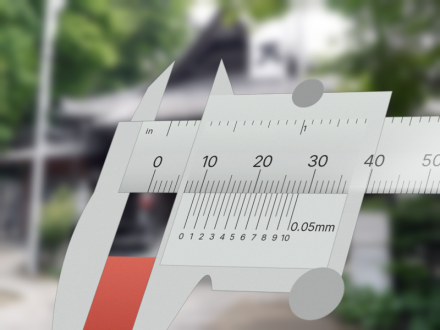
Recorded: 9.2,mm
